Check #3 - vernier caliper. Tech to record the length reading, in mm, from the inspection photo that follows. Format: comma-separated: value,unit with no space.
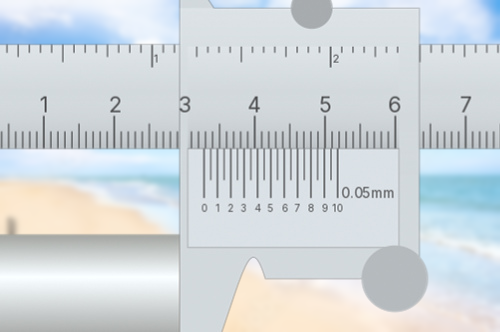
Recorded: 32.8,mm
